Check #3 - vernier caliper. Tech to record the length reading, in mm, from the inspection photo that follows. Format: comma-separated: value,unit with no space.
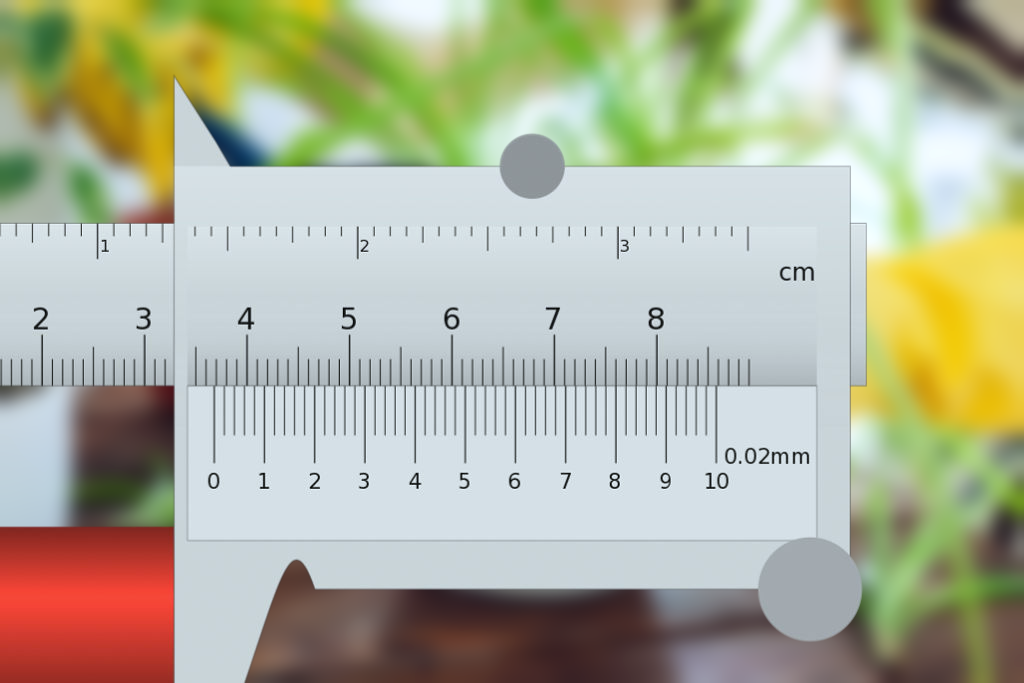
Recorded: 36.8,mm
